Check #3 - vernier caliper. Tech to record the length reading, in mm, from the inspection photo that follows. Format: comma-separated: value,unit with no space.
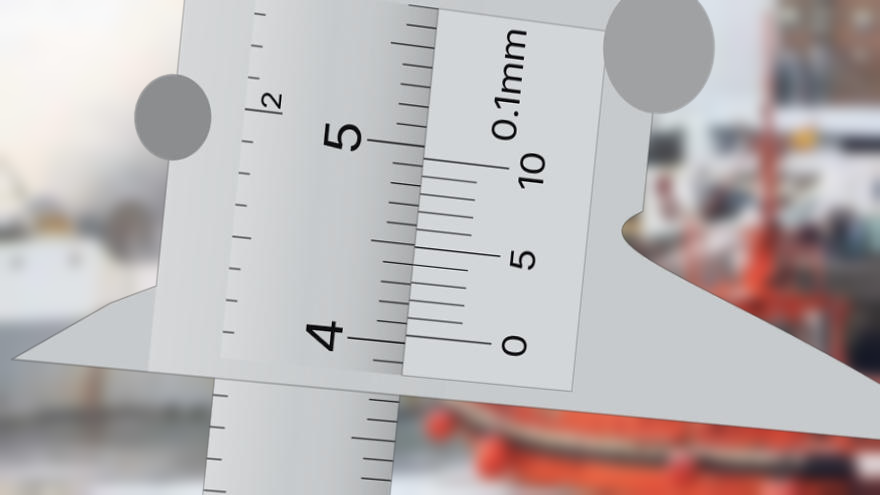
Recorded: 40.4,mm
